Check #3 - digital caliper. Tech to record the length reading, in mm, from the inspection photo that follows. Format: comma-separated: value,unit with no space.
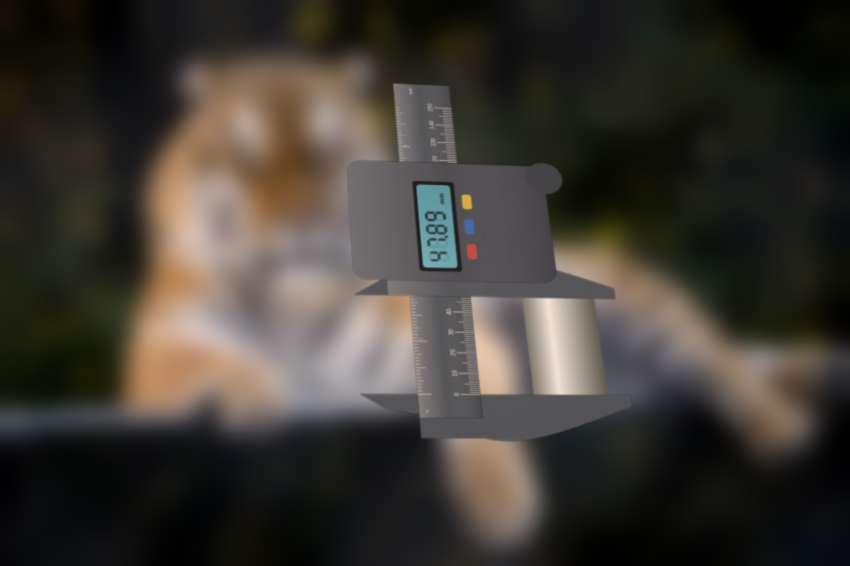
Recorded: 47.89,mm
